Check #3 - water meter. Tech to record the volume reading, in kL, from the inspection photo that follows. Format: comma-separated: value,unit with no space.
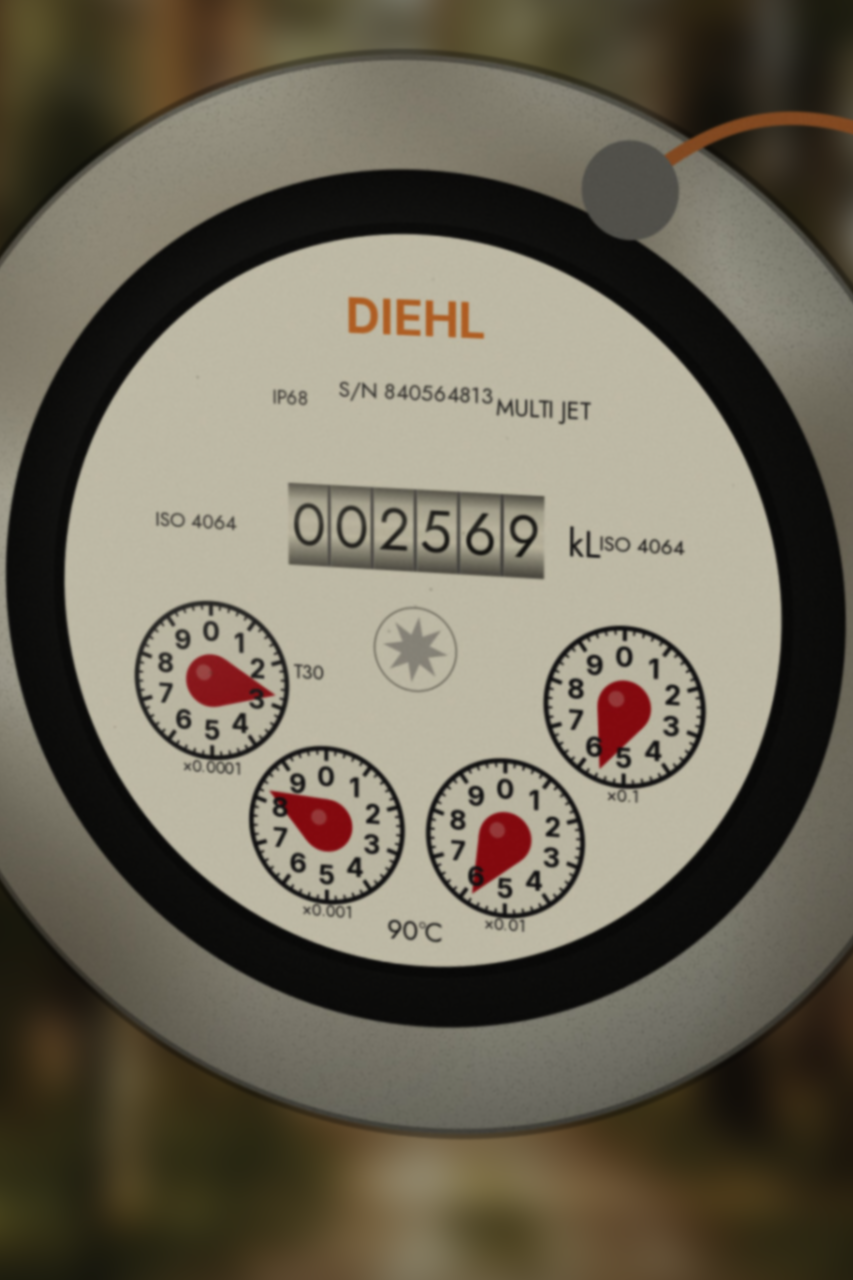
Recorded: 2569.5582,kL
